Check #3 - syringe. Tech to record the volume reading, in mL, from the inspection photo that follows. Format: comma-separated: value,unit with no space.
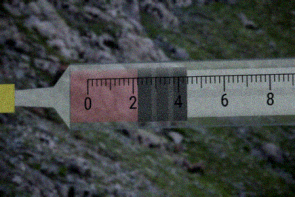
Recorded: 2.2,mL
